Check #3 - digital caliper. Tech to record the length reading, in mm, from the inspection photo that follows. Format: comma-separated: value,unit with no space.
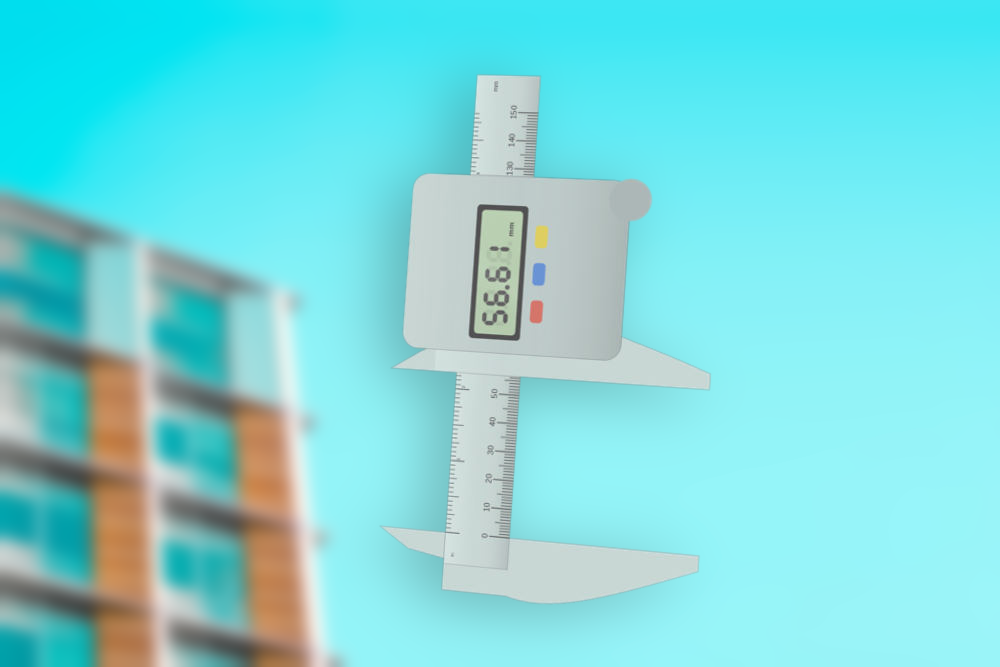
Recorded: 56.61,mm
